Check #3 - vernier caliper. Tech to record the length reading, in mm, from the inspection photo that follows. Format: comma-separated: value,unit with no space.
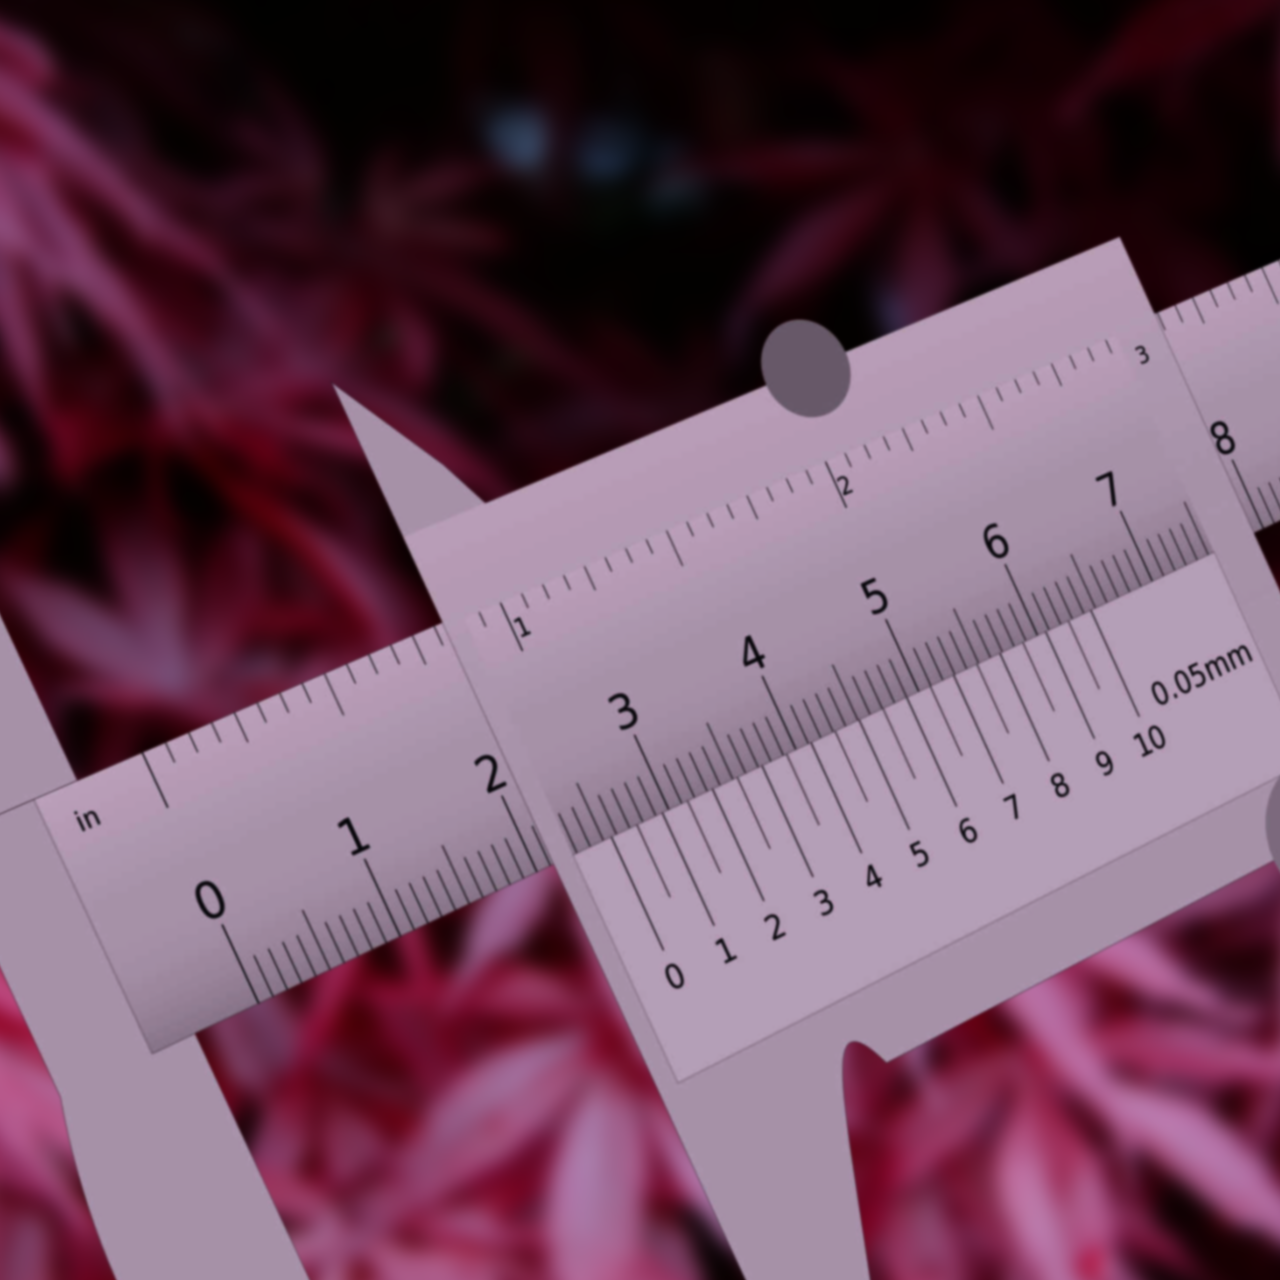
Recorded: 25.6,mm
